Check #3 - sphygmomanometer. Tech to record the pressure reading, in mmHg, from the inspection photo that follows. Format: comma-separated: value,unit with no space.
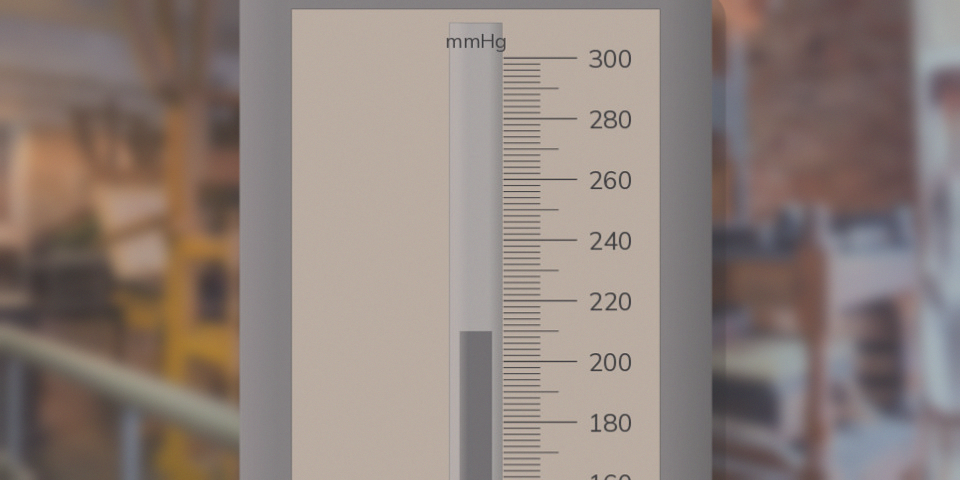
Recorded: 210,mmHg
